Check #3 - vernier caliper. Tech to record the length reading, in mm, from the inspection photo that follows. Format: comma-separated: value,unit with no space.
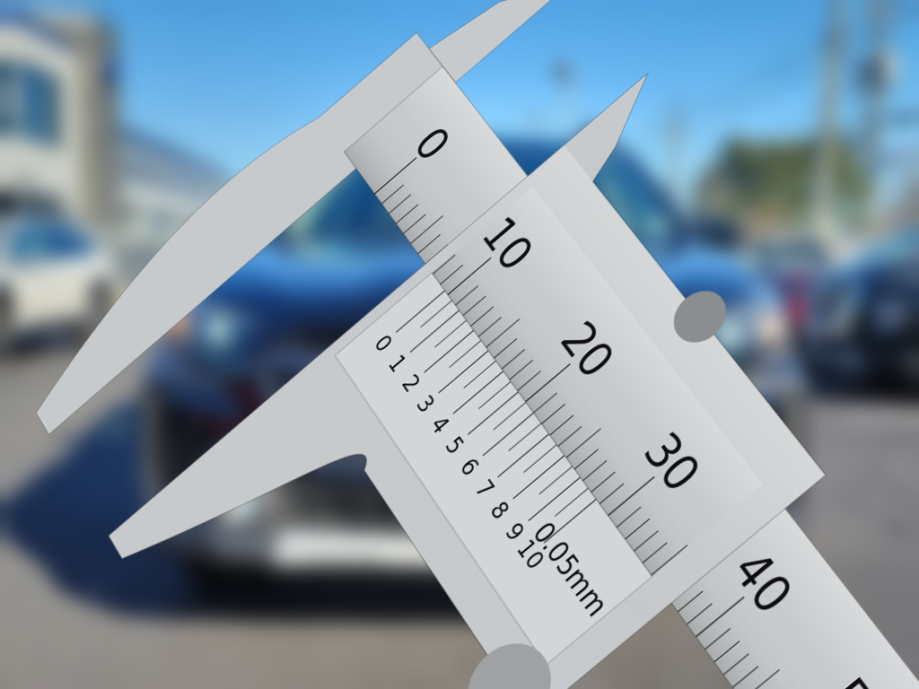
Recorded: 9.6,mm
